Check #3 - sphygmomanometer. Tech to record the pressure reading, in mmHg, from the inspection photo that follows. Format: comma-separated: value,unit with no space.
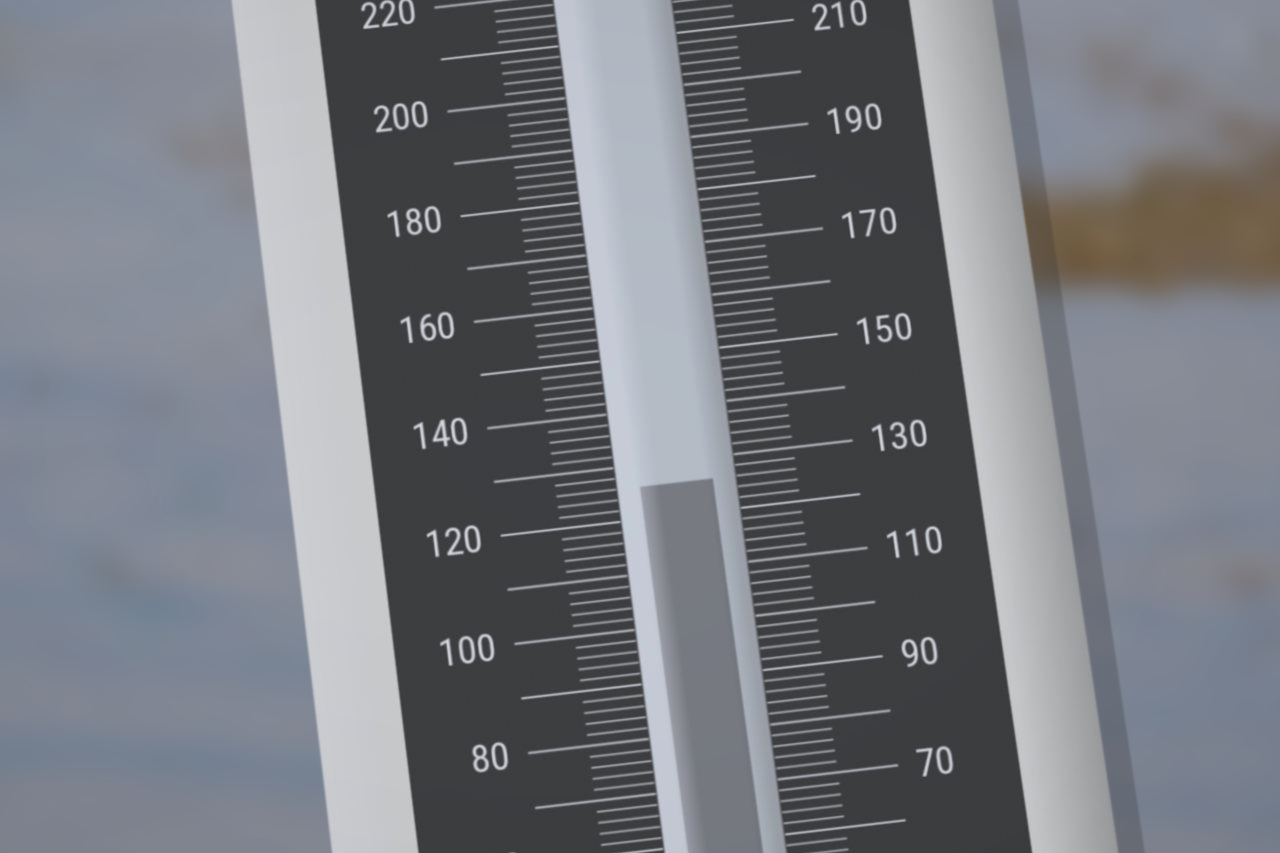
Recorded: 126,mmHg
